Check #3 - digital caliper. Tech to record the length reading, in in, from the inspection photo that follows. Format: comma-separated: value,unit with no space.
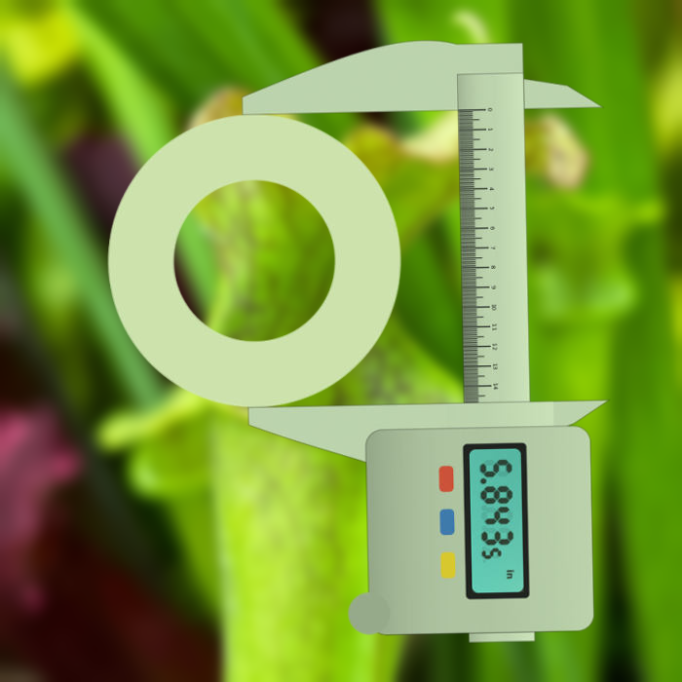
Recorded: 5.8435,in
